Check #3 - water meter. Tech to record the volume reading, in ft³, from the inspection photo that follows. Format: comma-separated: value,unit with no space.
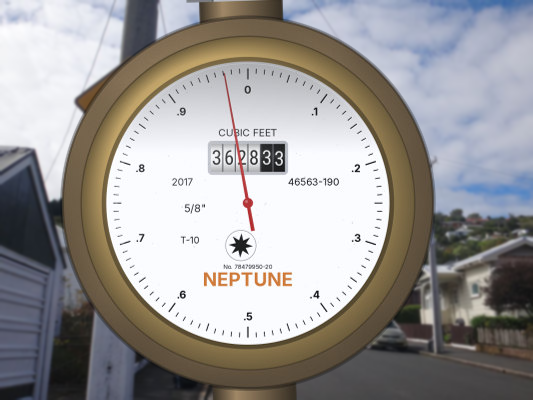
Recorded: 362832.97,ft³
